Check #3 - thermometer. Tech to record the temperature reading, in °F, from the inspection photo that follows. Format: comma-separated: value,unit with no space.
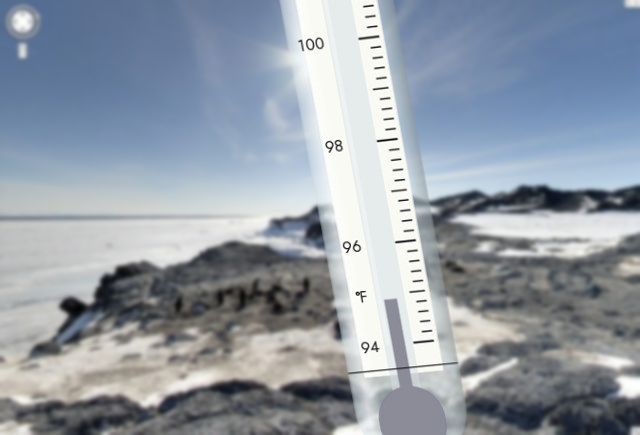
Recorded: 94.9,°F
